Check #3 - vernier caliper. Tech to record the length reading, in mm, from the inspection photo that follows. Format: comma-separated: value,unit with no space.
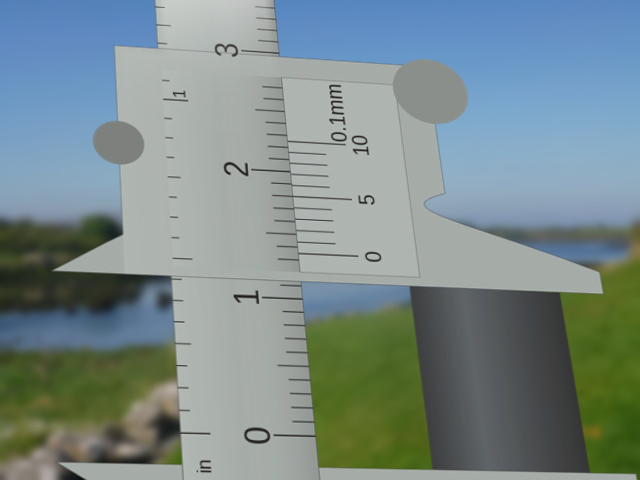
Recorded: 13.5,mm
